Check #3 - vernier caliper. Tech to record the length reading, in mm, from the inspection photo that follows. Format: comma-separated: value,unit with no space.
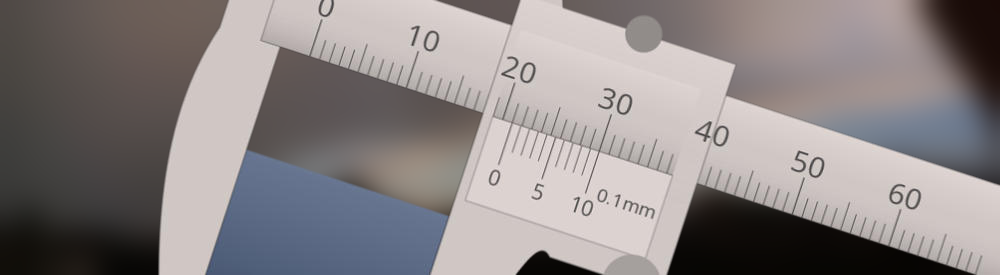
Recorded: 21.0,mm
